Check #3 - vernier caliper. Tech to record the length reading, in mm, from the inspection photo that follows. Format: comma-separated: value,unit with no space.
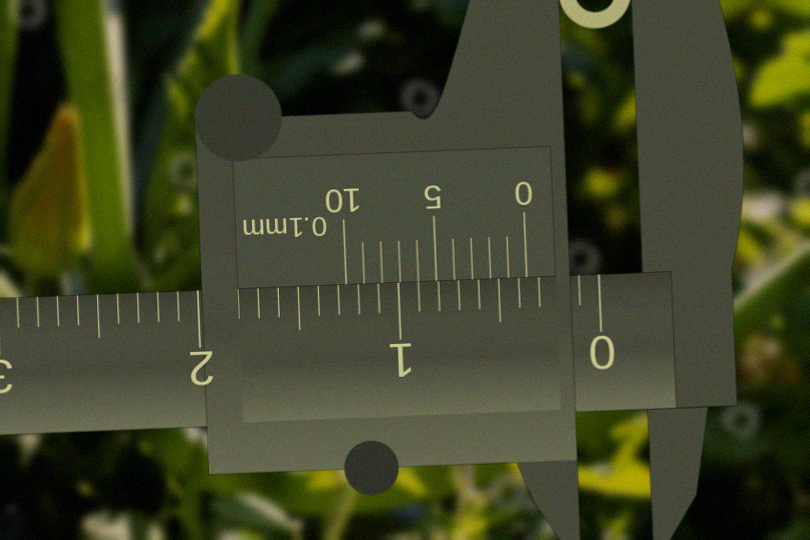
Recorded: 3.6,mm
